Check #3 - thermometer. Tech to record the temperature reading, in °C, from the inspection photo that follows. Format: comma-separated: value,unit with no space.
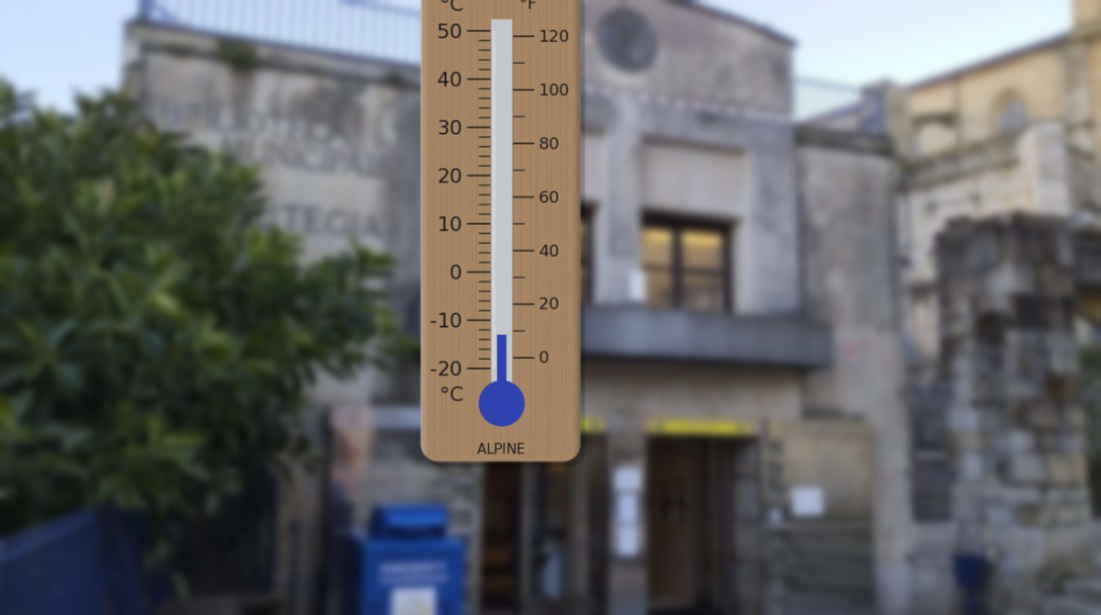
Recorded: -13,°C
